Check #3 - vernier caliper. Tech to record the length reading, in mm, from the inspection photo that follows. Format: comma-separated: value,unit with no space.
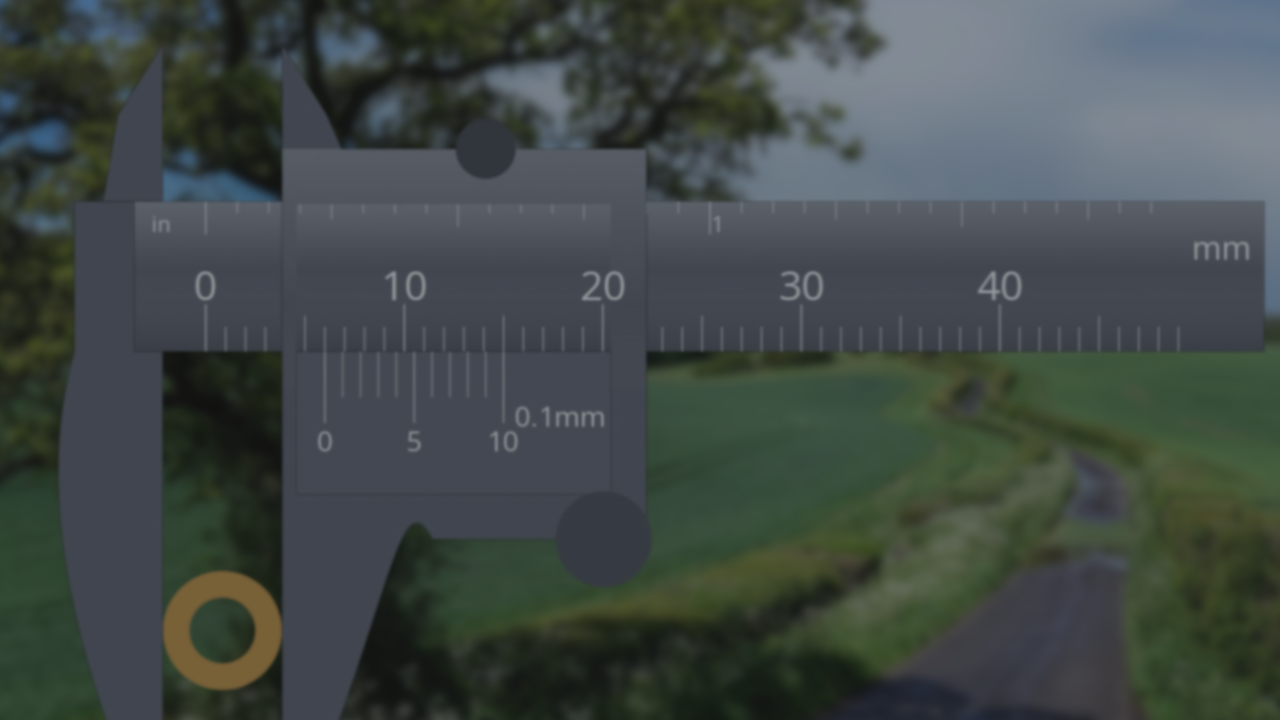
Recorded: 6.0,mm
